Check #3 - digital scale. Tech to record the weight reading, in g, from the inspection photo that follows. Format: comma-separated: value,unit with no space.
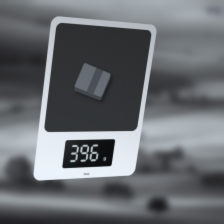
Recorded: 396,g
